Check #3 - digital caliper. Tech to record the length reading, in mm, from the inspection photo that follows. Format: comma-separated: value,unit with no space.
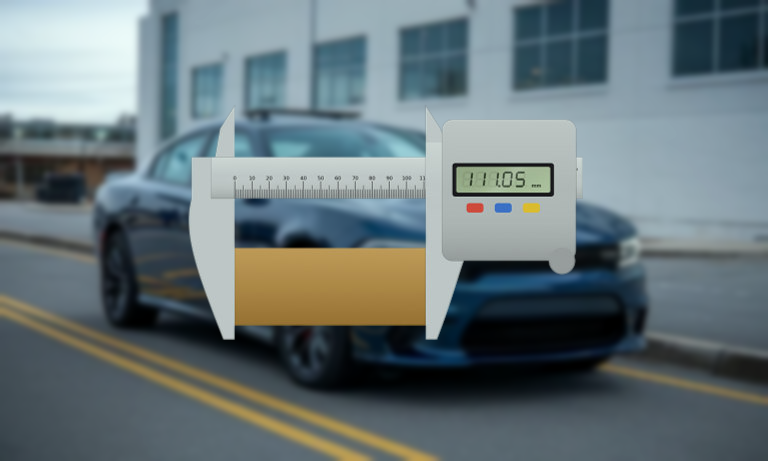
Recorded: 111.05,mm
